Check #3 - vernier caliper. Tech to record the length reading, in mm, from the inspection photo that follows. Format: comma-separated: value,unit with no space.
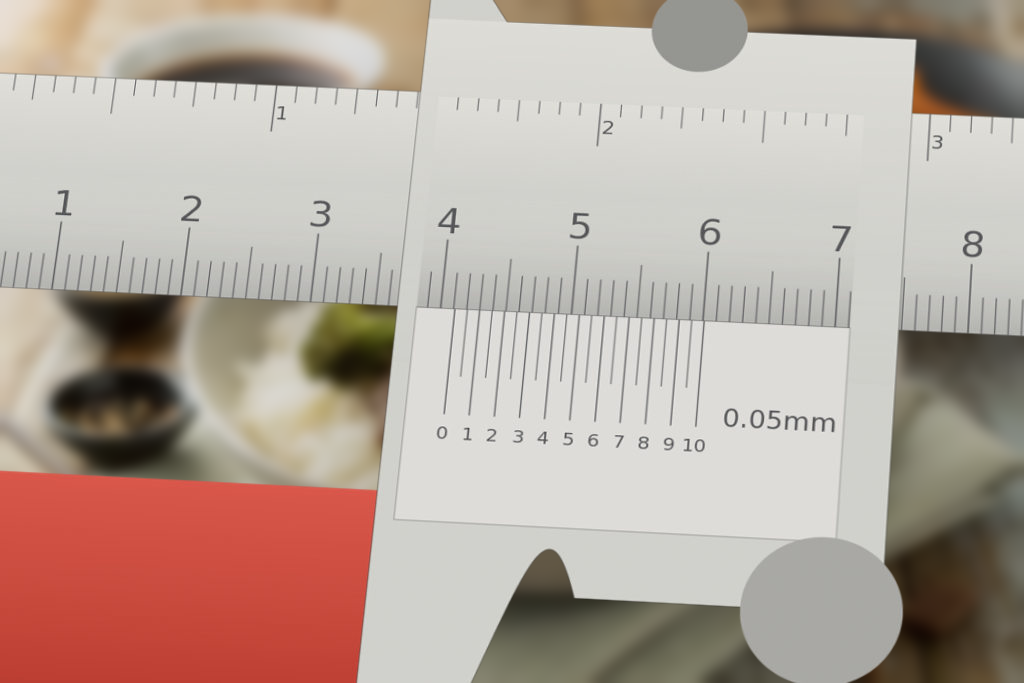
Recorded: 41.1,mm
